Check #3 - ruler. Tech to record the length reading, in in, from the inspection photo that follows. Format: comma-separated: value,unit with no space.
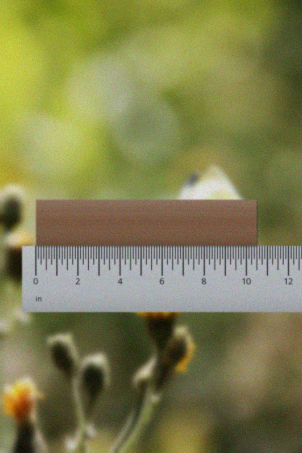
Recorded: 10.5,in
